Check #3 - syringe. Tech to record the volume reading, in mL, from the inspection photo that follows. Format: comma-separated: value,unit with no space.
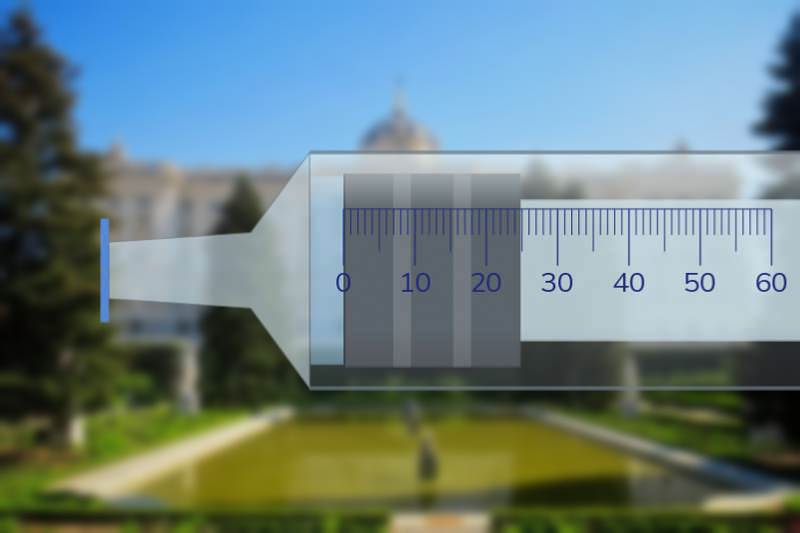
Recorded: 0,mL
